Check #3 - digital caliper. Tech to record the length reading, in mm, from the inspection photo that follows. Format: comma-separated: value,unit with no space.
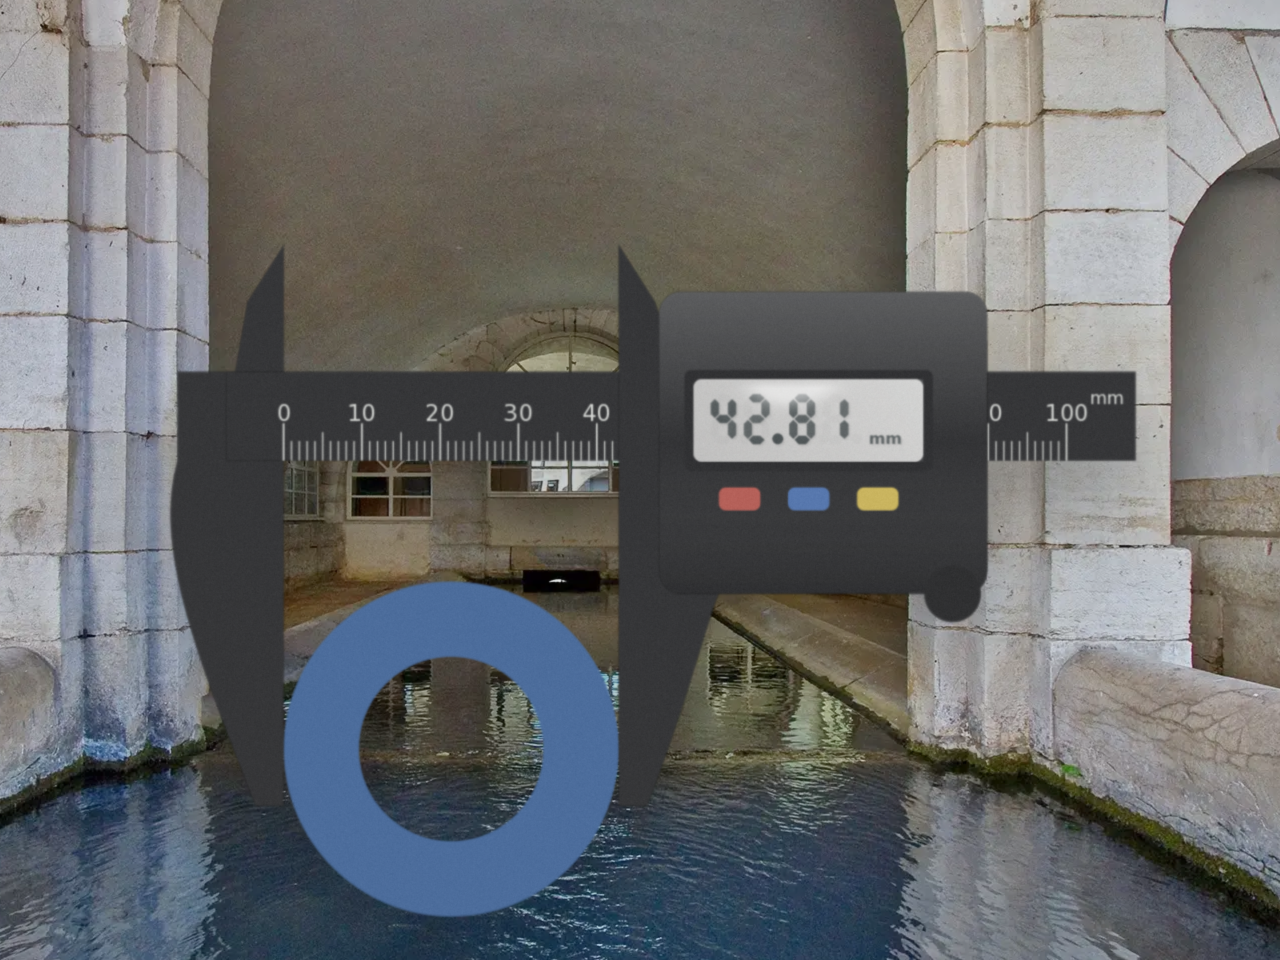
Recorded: 42.81,mm
